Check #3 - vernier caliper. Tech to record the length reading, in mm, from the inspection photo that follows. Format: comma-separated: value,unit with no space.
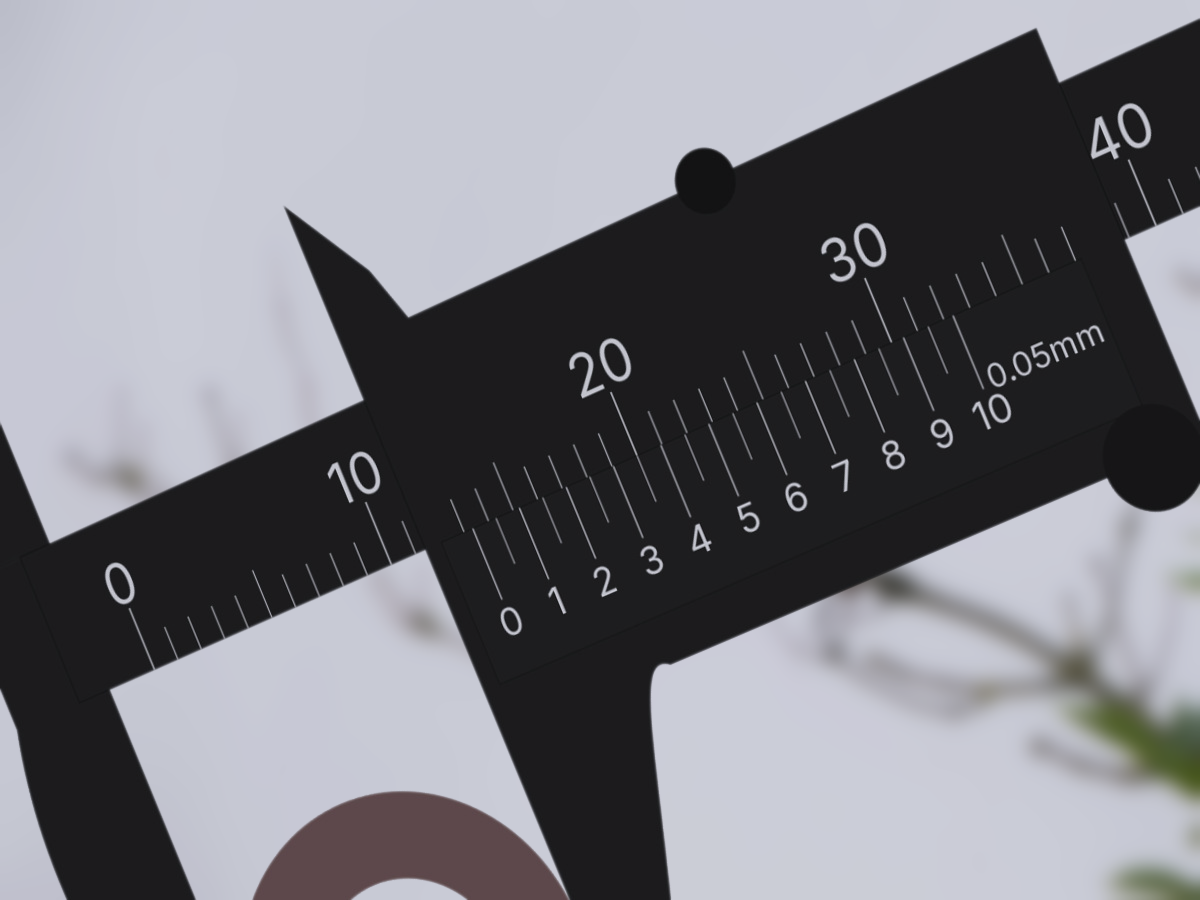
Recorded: 13.35,mm
